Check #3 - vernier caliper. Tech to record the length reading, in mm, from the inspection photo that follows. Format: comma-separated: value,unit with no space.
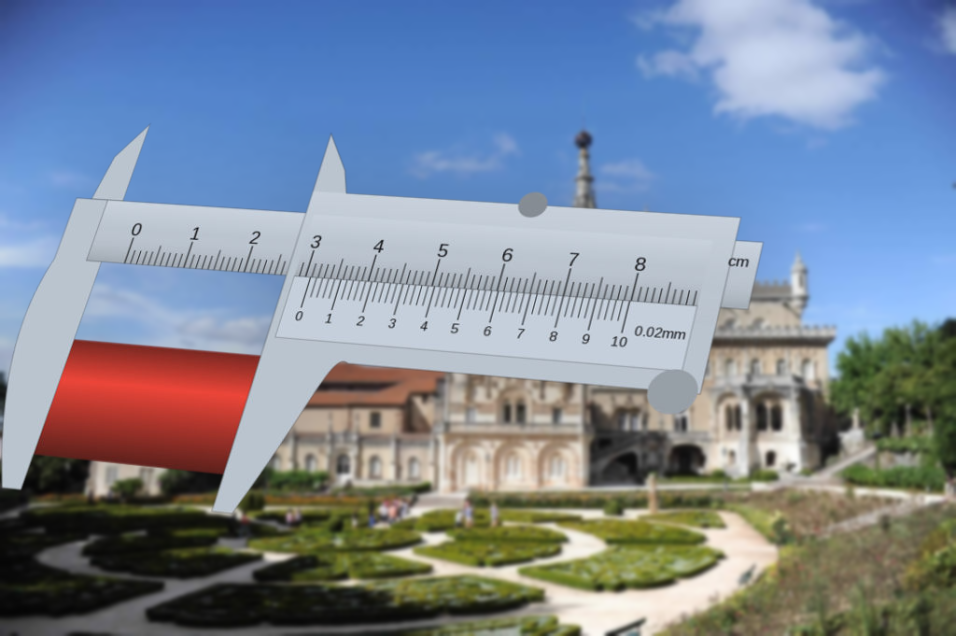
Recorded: 30.8,mm
